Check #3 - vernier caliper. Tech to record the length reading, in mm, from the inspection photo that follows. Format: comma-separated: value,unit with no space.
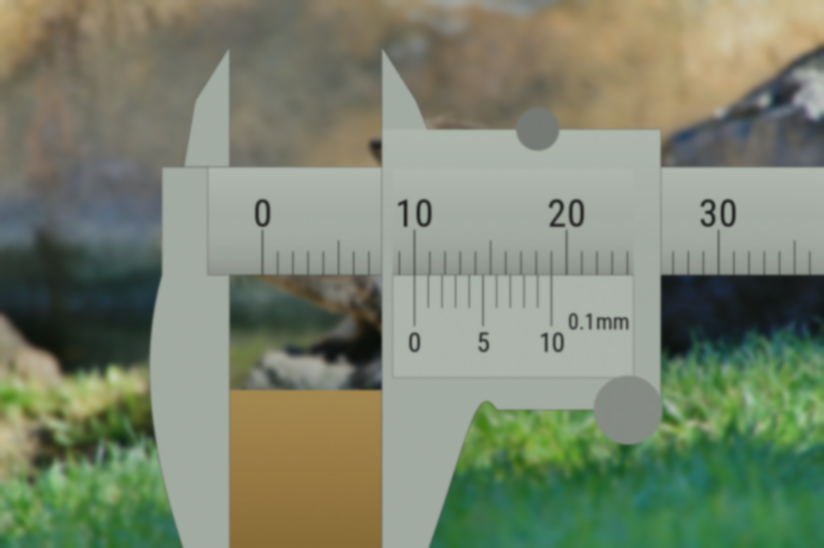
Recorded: 10.0,mm
